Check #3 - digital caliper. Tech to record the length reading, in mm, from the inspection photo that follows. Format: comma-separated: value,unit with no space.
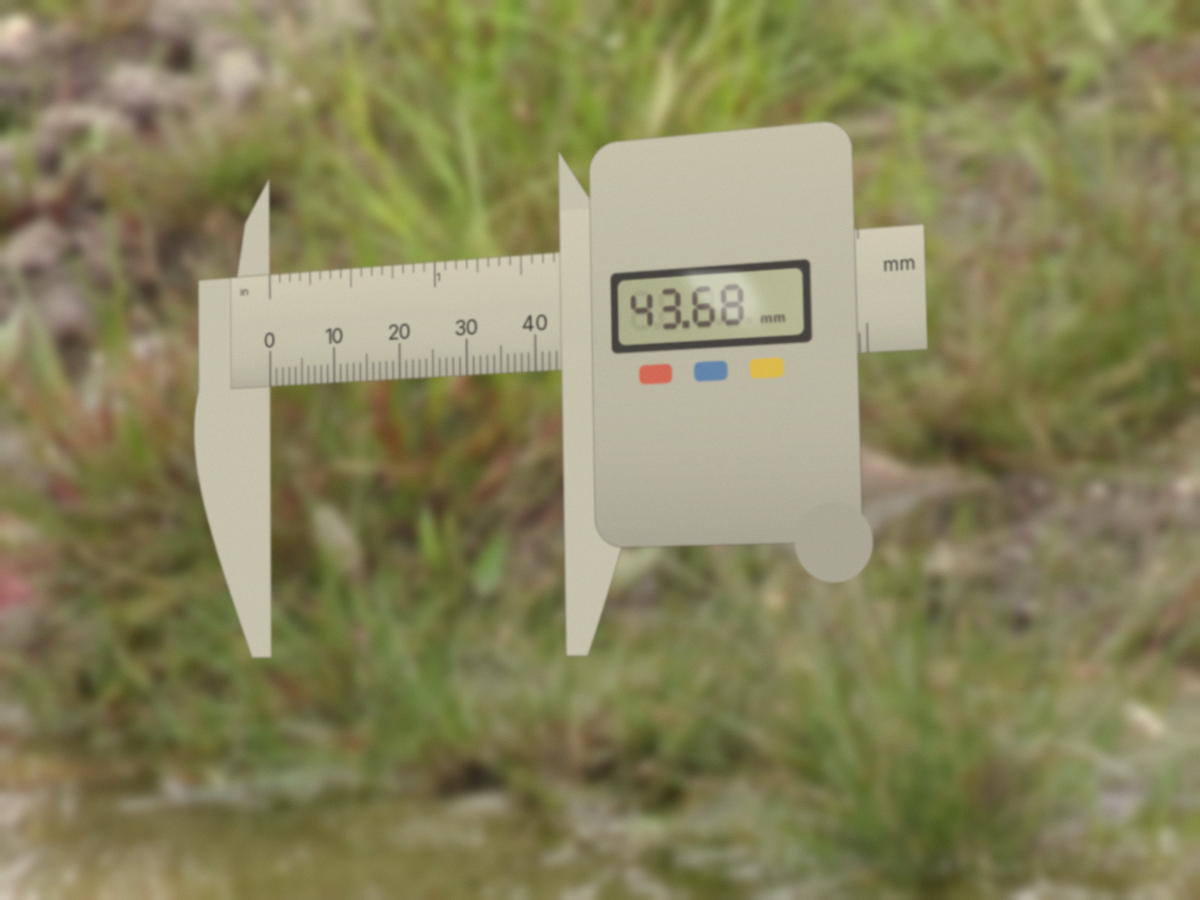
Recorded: 43.68,mm
